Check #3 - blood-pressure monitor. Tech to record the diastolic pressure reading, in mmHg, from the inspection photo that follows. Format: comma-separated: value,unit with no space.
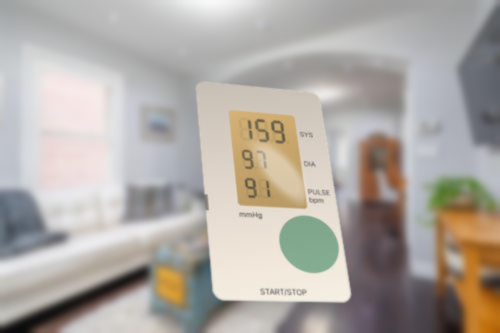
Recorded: 97,mmHg
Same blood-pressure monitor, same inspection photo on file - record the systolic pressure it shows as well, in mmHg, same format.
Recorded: 159,mmHg
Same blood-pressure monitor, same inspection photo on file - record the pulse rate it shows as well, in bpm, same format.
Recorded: 91,bpm
